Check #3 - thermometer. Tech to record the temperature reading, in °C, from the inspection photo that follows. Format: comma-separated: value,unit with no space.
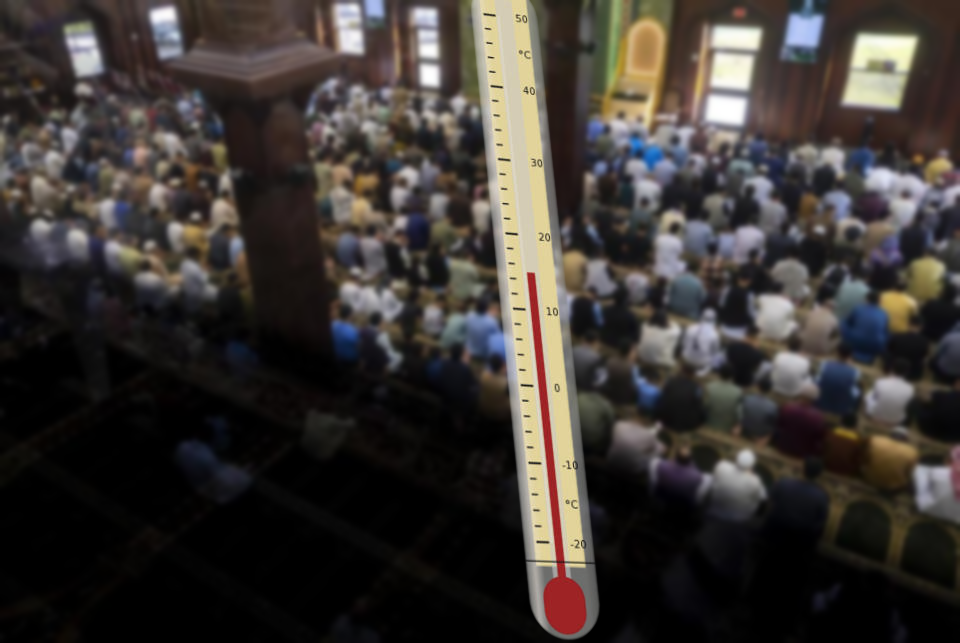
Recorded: 15,°C
